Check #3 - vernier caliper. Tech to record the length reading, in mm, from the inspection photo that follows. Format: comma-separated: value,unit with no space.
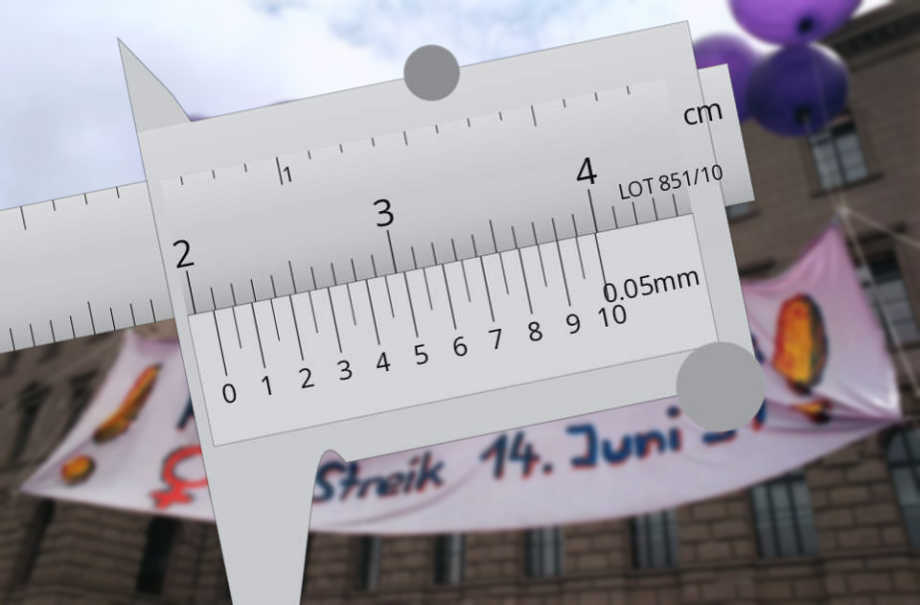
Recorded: 20.9,mm
